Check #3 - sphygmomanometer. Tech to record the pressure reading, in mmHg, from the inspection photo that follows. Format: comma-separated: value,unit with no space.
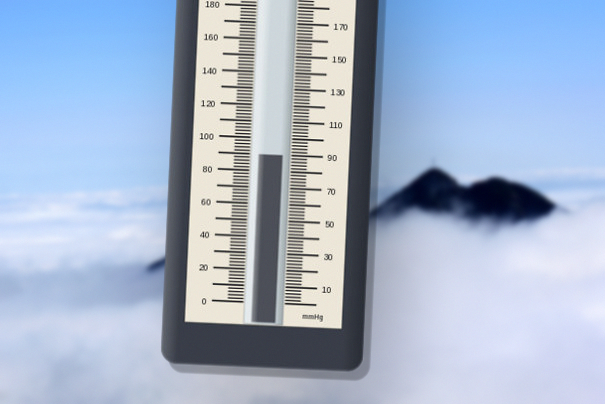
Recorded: 90,mmHg
